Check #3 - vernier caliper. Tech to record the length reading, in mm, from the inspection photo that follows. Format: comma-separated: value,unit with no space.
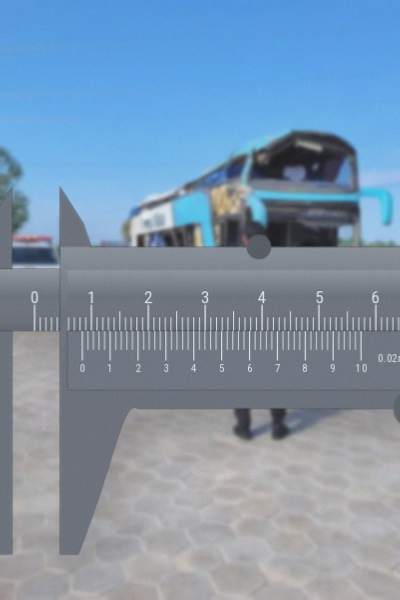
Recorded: 8.4,mm
